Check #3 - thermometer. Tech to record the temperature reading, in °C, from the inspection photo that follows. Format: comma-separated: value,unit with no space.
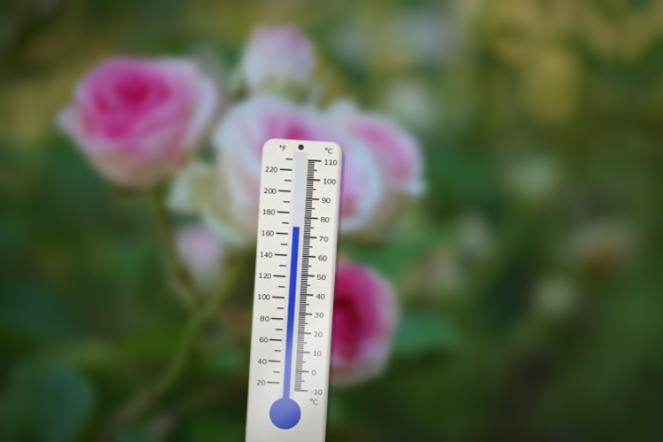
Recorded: 75,°C
